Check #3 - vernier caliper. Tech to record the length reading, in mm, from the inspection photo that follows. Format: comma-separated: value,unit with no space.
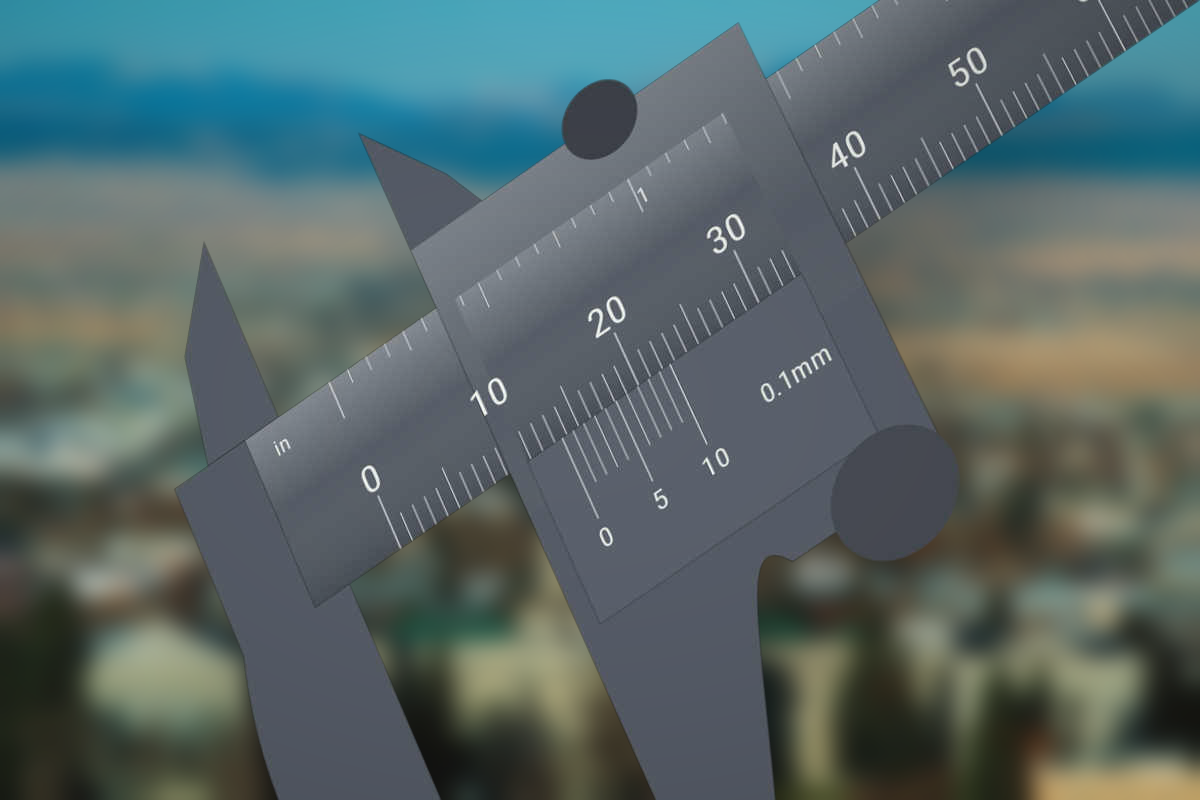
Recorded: 13.6,mm
